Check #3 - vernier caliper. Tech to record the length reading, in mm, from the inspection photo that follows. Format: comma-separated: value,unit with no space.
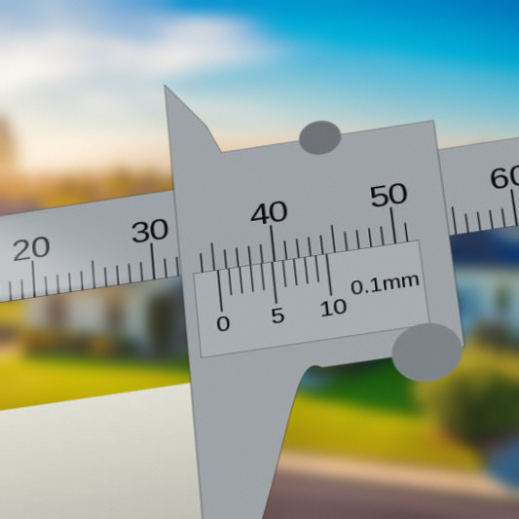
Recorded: 35.3,mm
